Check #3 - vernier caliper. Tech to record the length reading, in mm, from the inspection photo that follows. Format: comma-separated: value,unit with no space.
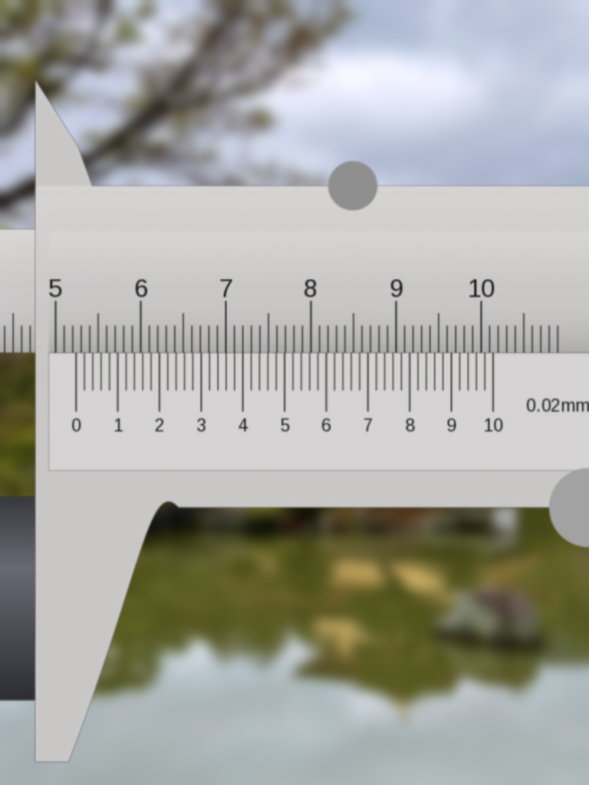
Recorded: 52.4,mm
